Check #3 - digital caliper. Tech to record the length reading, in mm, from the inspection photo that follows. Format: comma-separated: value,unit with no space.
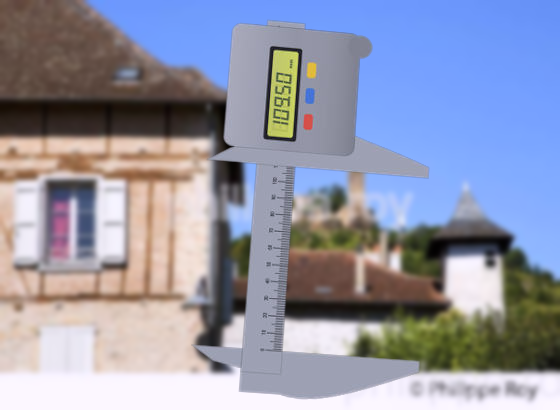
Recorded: 109.50,mm
